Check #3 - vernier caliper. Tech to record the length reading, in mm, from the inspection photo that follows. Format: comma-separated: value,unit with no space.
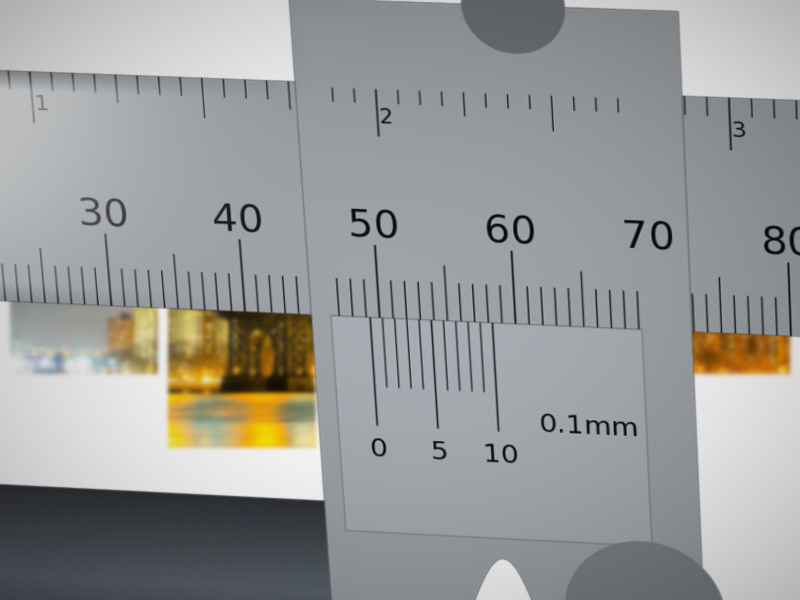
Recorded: 49.3,mm
